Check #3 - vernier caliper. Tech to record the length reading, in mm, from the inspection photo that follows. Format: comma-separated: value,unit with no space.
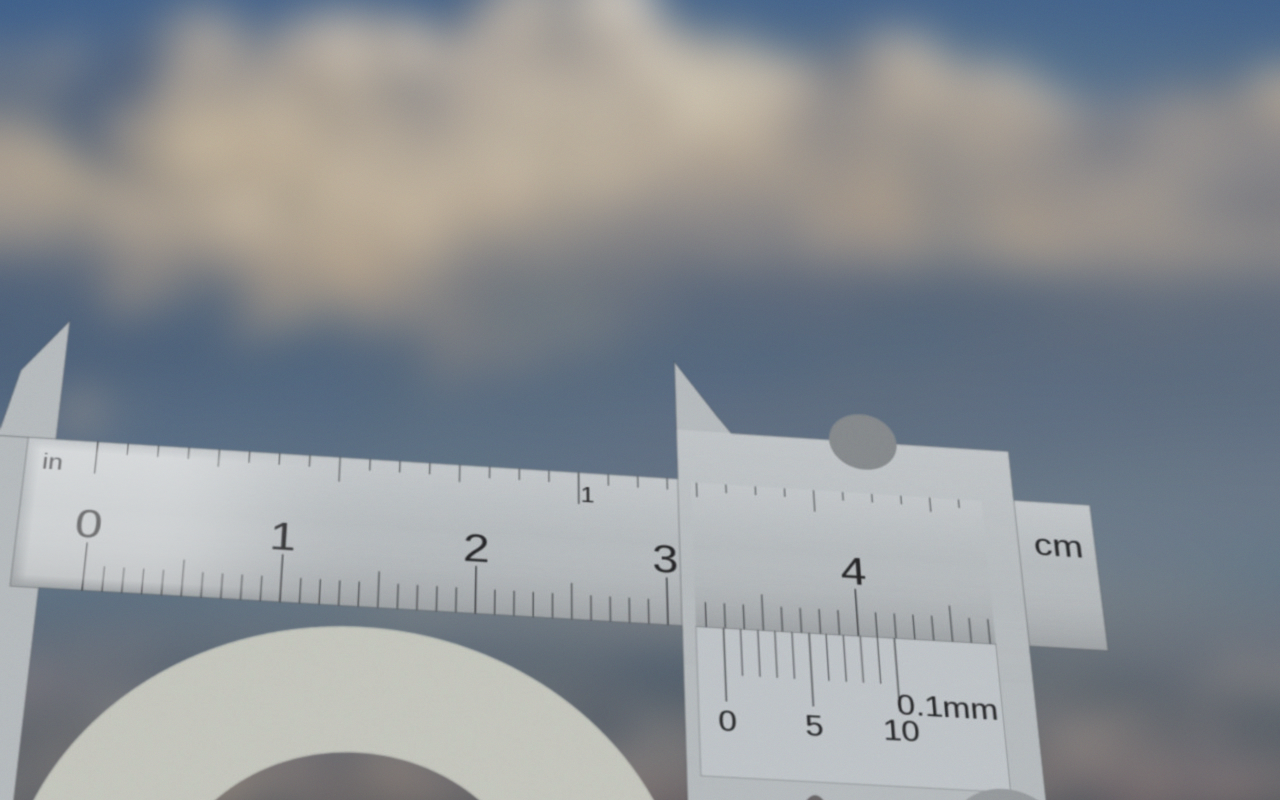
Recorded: 32.9,mm
